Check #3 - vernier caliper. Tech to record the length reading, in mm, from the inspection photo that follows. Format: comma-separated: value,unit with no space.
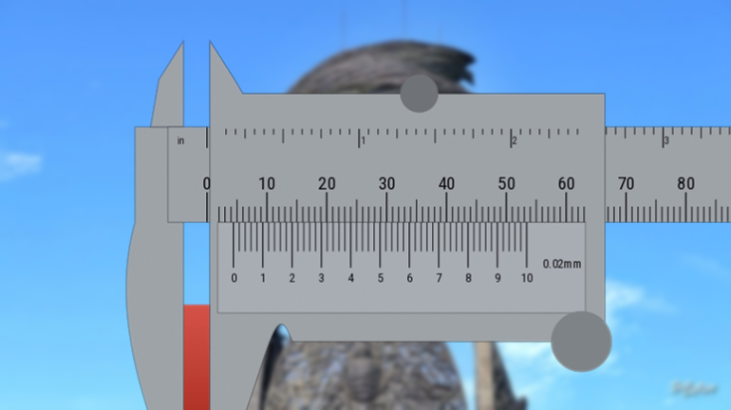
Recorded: 4.4,mm
